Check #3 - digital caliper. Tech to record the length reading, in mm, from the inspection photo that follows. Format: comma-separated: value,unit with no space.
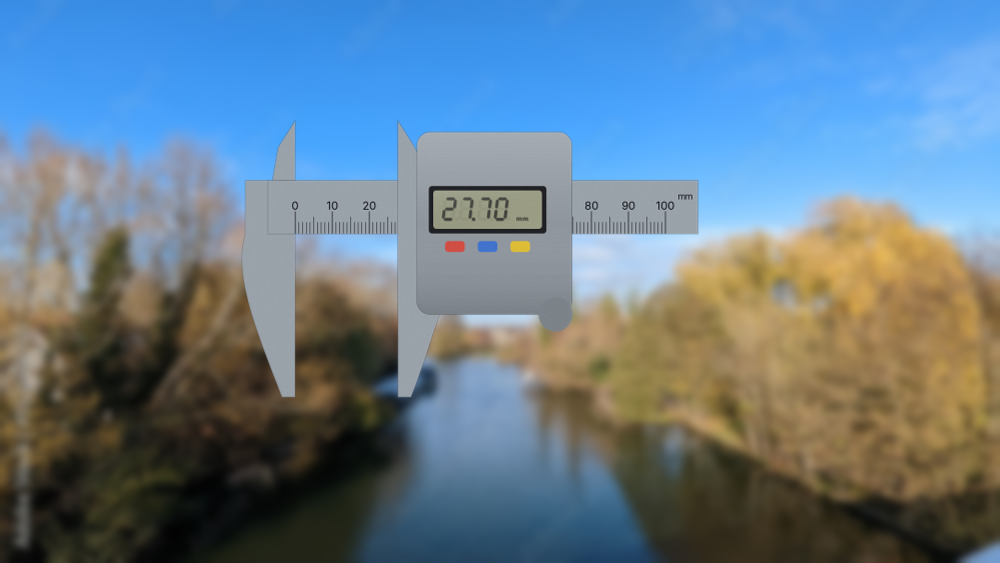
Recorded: 27.70,mm
